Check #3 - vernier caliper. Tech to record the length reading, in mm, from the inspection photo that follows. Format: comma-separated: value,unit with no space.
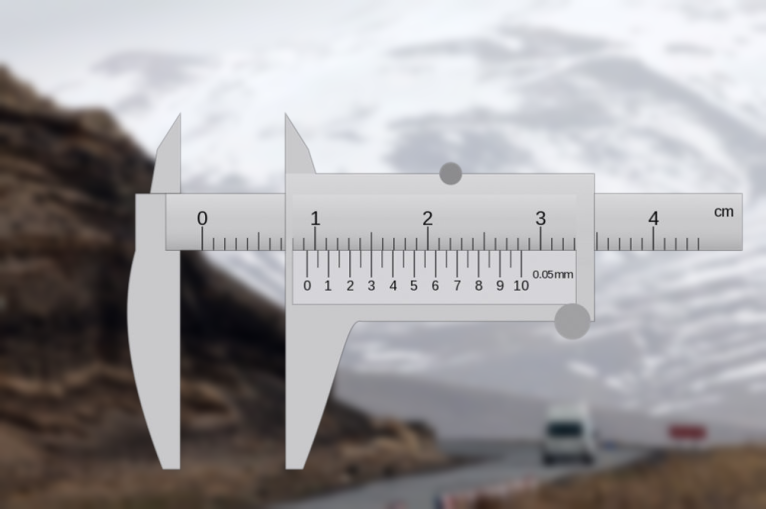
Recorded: 9.3,mm
